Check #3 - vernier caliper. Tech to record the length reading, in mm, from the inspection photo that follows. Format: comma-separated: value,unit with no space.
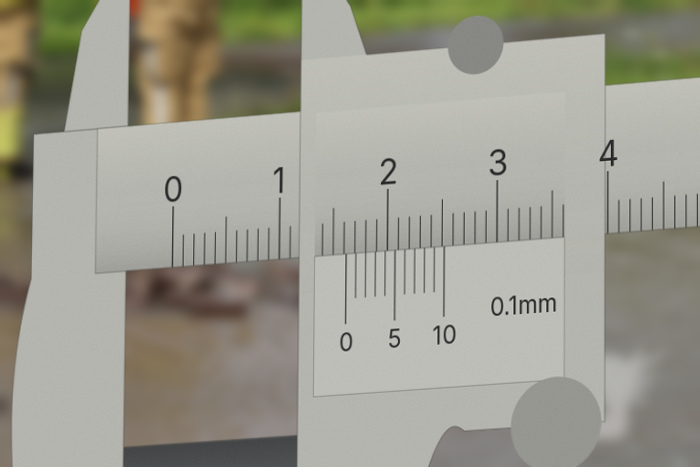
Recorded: 16.2,mm
